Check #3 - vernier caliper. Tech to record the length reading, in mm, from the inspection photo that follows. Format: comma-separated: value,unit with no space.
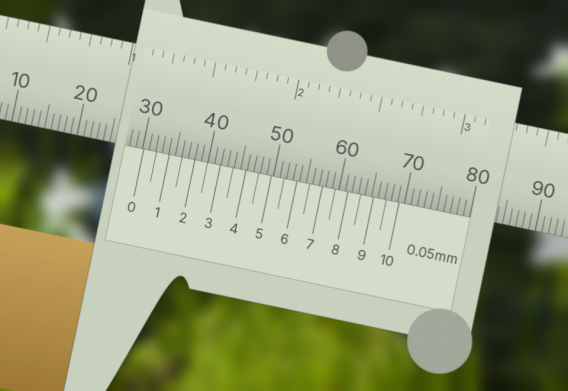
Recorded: 30.2,mm
